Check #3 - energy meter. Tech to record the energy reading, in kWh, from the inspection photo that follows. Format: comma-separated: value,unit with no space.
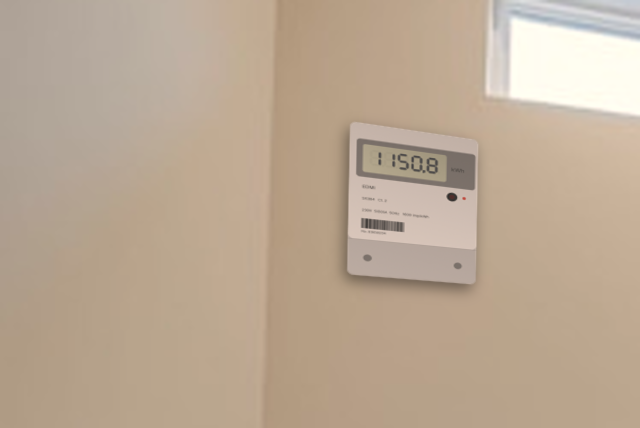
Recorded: 1150.8,kWh
